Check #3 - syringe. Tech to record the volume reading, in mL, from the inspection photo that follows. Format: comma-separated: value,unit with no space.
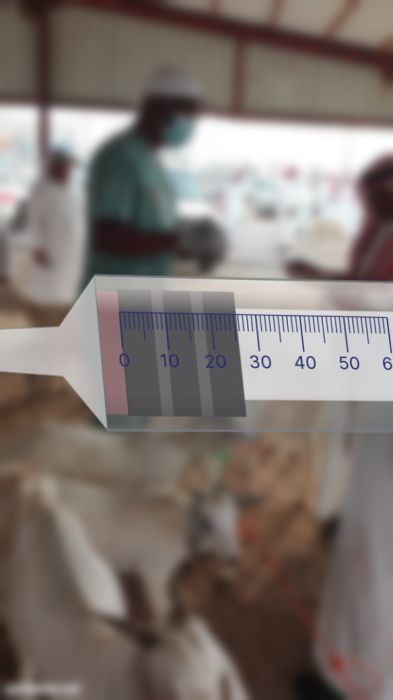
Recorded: 0,mL
